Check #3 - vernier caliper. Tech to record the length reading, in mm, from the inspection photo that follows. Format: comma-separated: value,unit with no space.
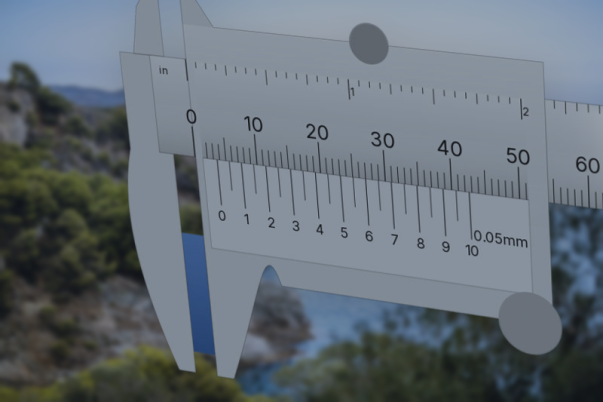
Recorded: 3.6,mm
